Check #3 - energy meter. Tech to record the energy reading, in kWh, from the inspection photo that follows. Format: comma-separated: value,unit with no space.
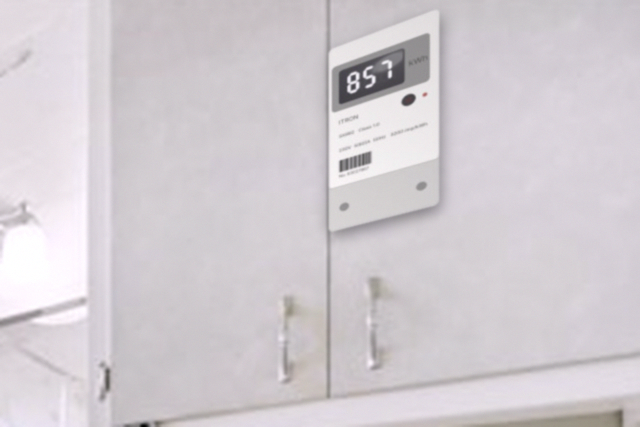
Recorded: 857,kWh
